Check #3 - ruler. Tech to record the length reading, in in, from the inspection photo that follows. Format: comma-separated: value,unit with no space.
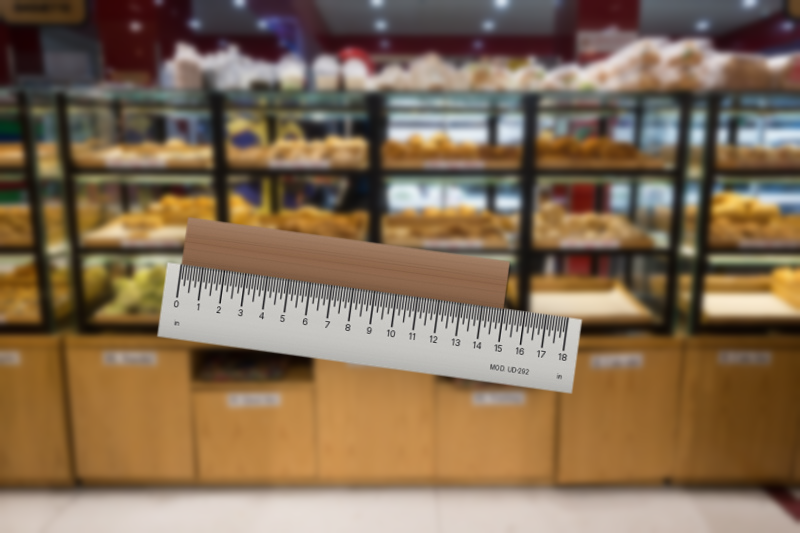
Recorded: 15,in
